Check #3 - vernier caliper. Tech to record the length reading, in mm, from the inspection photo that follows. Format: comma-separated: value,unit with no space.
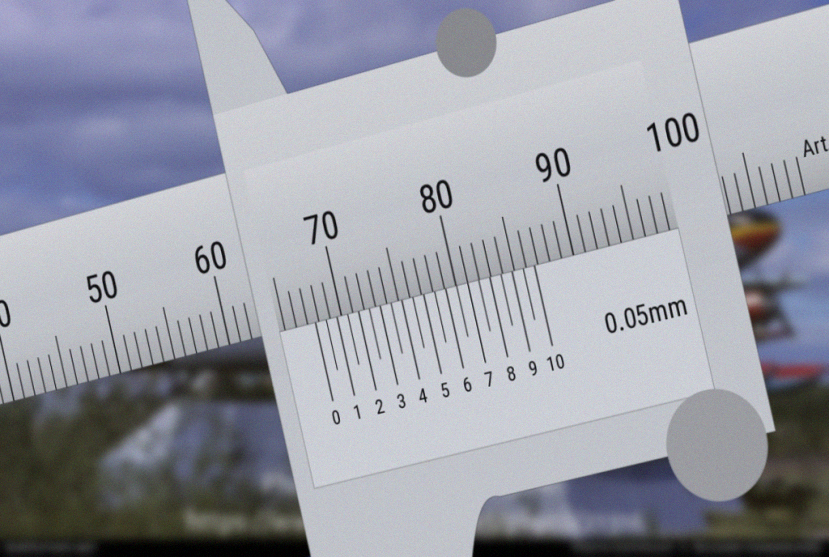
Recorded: 67.7,mm
